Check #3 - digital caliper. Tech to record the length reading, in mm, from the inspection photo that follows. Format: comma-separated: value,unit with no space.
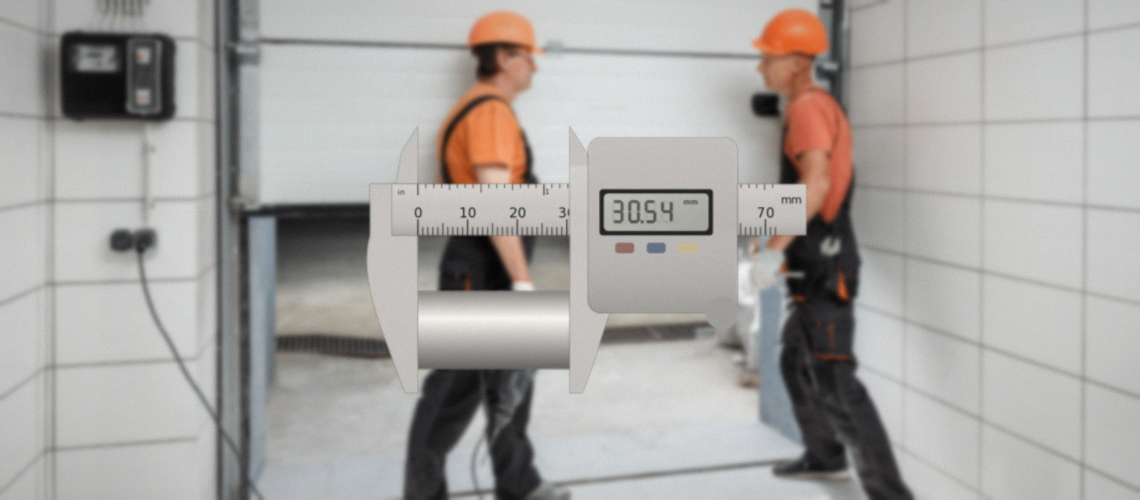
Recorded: 30.54,mm
